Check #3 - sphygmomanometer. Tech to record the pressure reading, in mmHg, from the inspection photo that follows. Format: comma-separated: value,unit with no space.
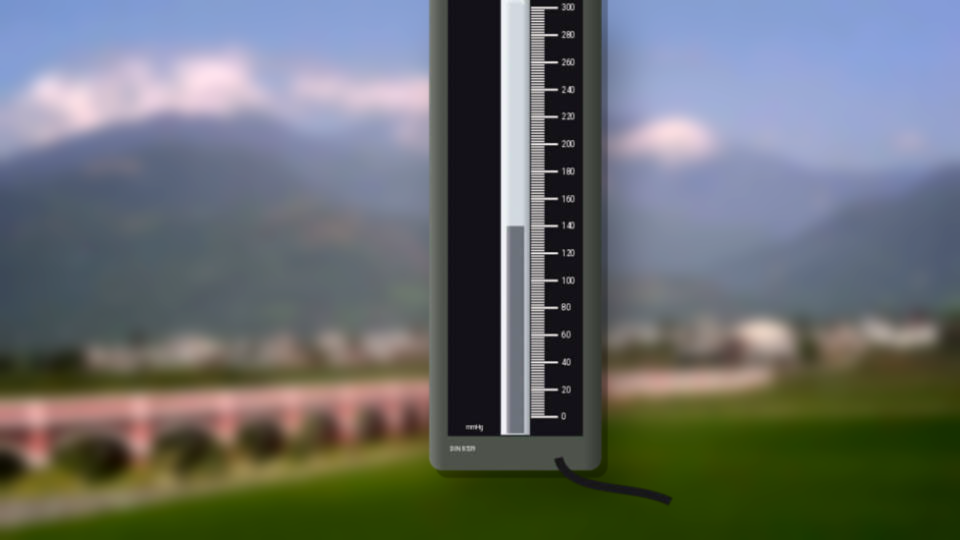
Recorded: 140,mmHg
